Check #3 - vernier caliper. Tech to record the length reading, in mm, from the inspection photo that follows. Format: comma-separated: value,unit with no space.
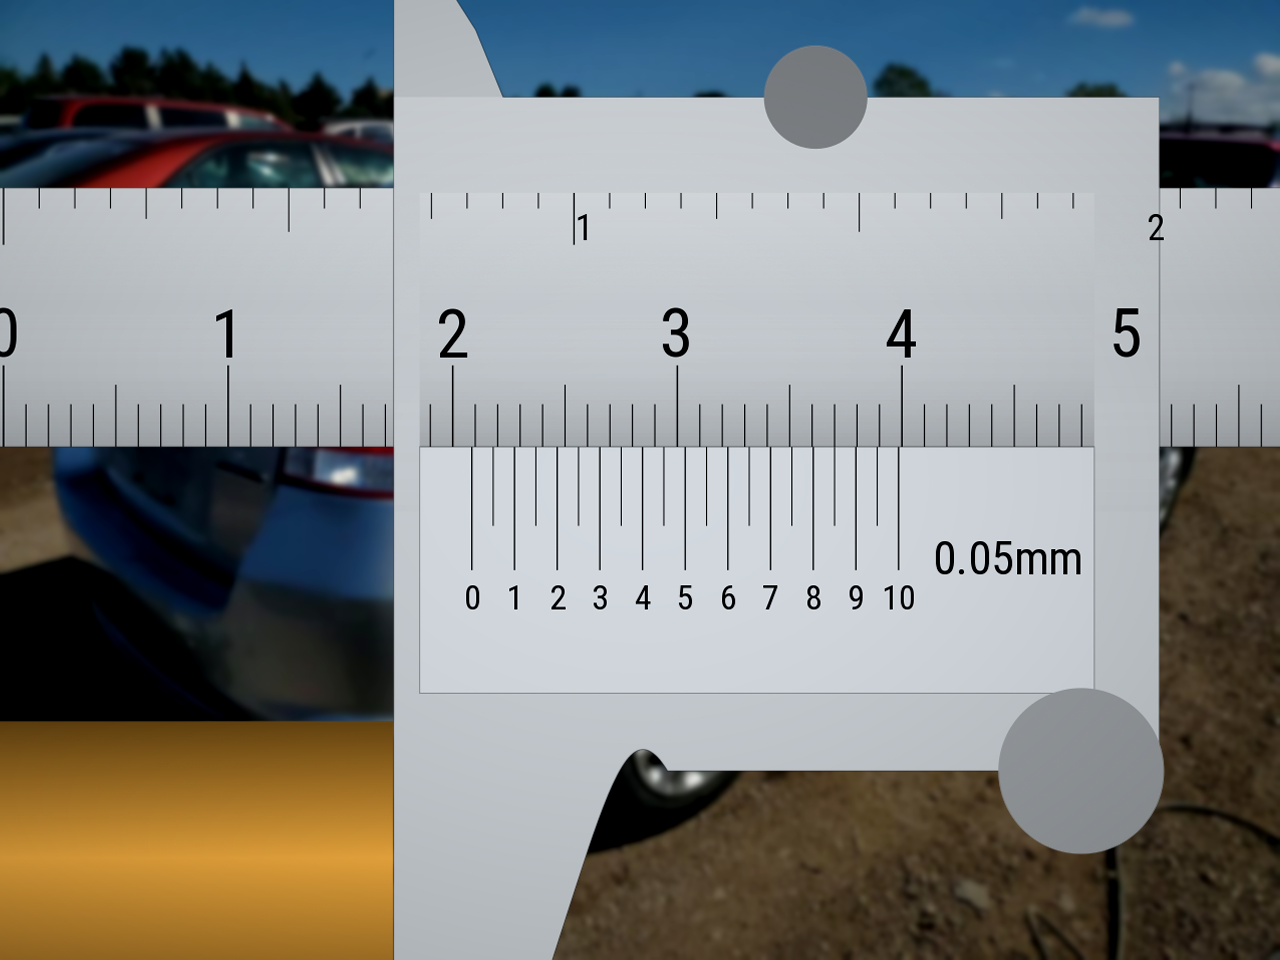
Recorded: 20.85,mm
